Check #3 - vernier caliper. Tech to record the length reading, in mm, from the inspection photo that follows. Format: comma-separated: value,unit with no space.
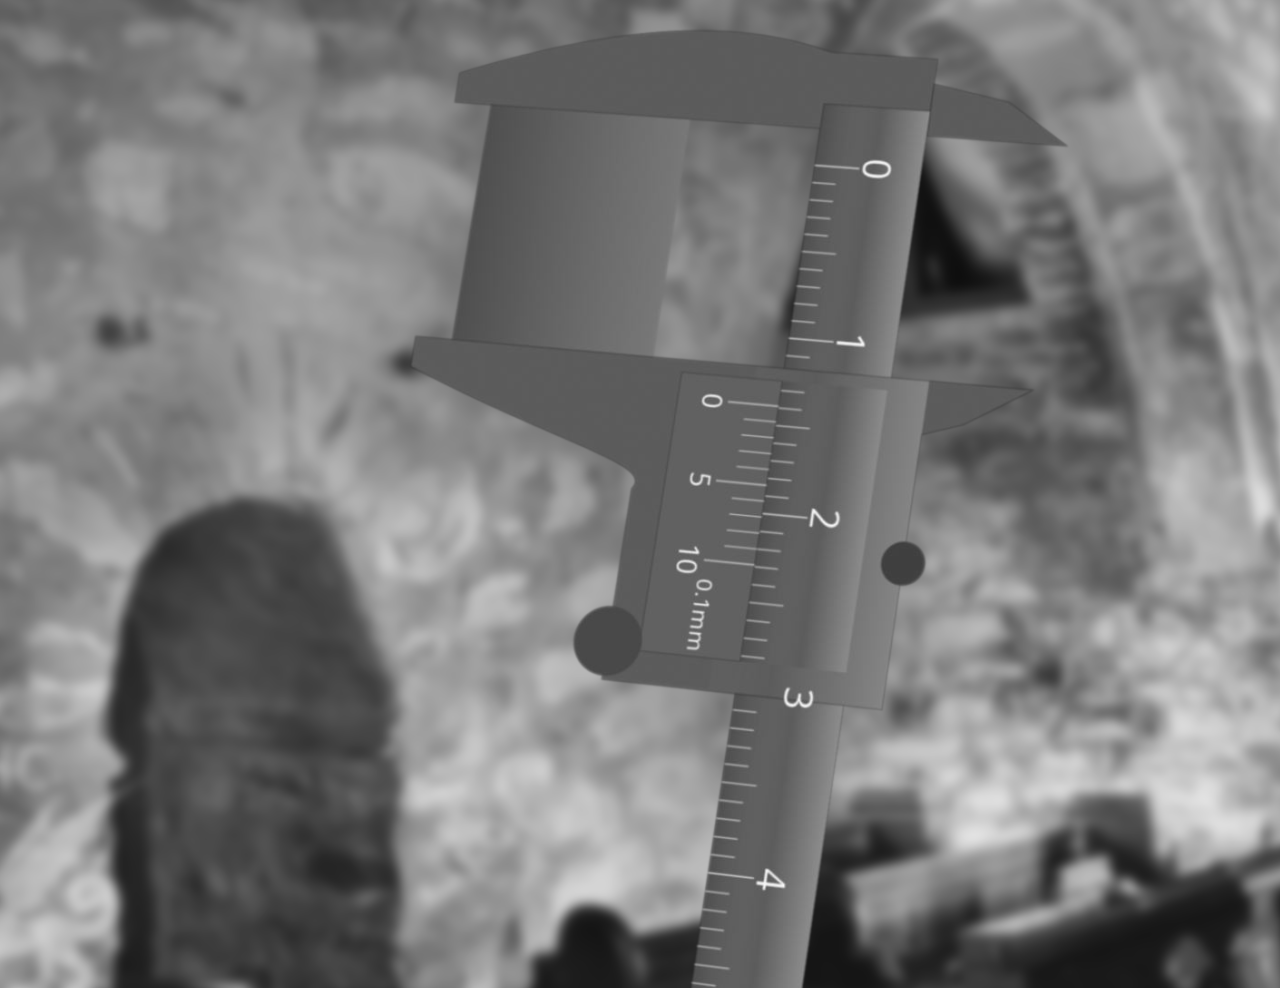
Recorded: 13.9,mm
